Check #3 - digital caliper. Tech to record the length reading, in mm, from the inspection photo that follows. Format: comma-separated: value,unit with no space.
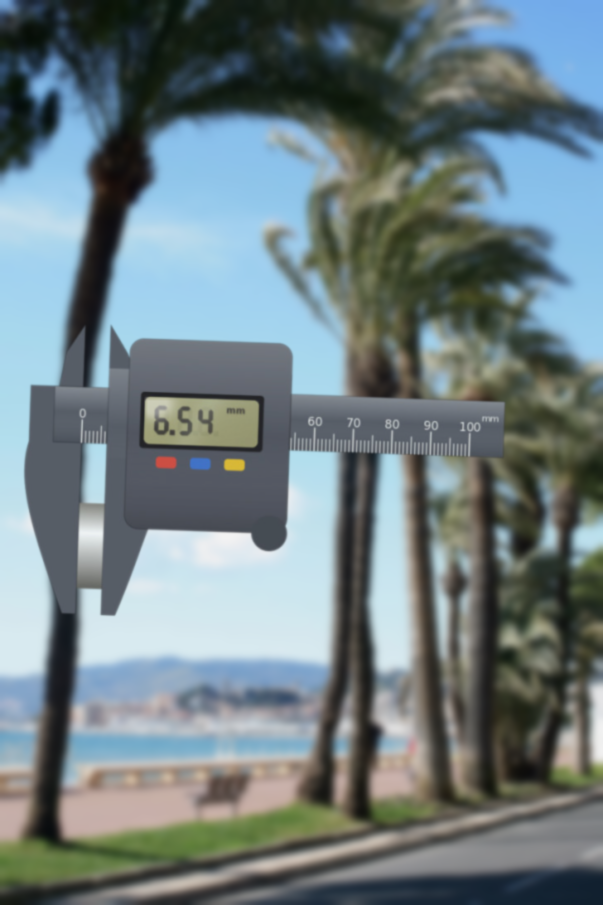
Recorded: 6.54,mm
